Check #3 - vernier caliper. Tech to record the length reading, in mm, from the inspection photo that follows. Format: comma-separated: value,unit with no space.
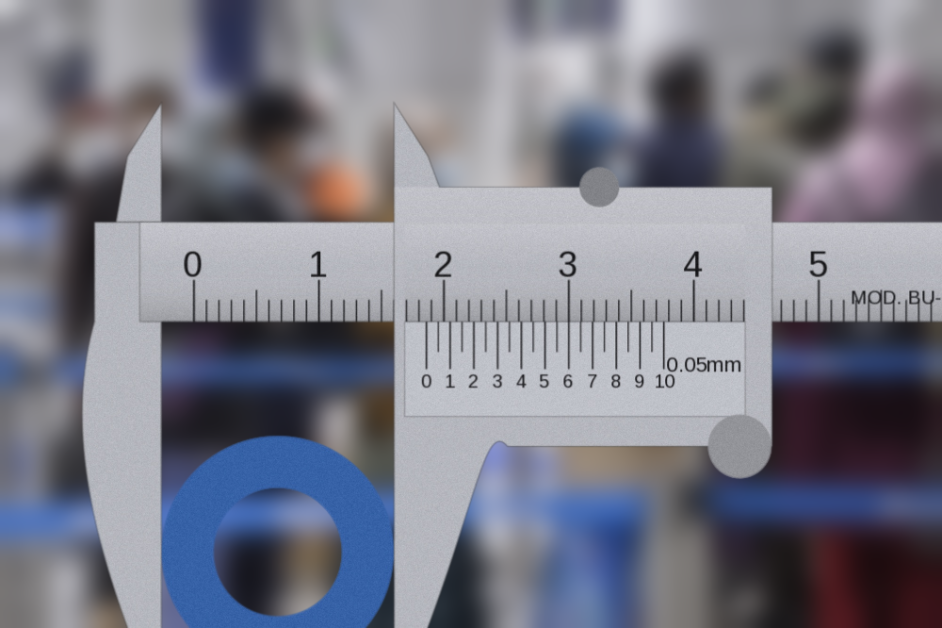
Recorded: 18.6,mm
